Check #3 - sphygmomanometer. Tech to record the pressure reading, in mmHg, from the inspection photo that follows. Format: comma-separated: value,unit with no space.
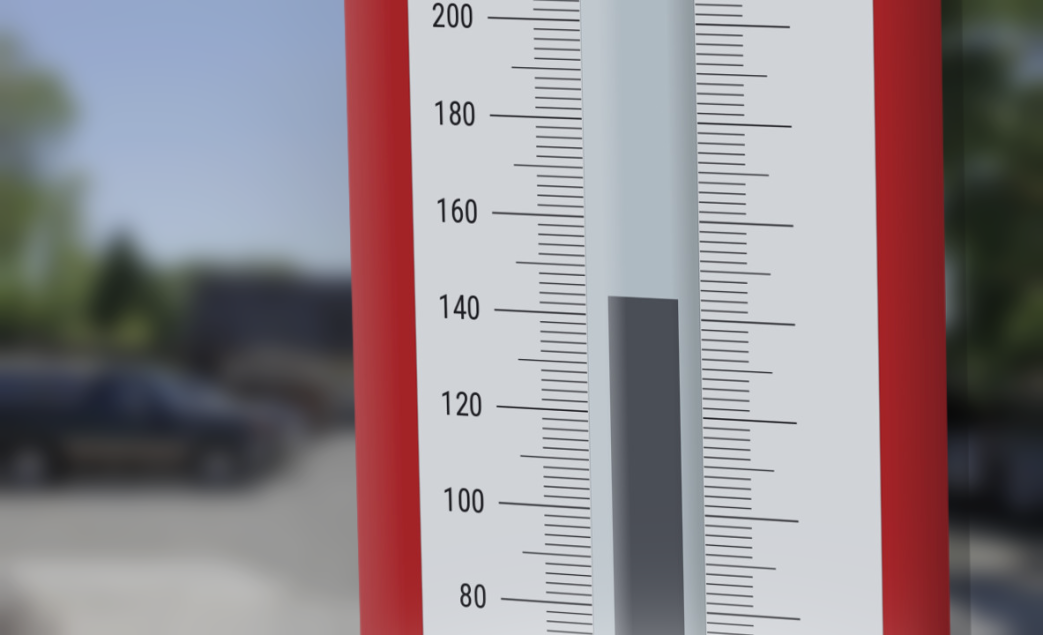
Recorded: 144,mmHg
